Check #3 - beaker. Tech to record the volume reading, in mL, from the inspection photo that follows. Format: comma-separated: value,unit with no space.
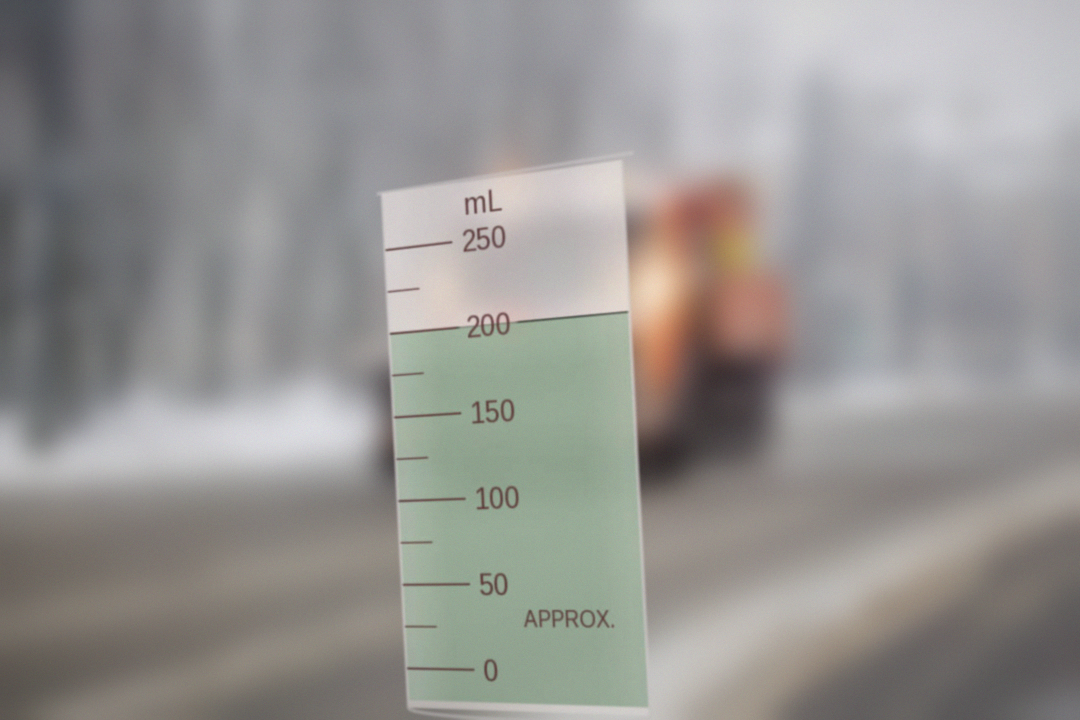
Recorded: 200,mL
